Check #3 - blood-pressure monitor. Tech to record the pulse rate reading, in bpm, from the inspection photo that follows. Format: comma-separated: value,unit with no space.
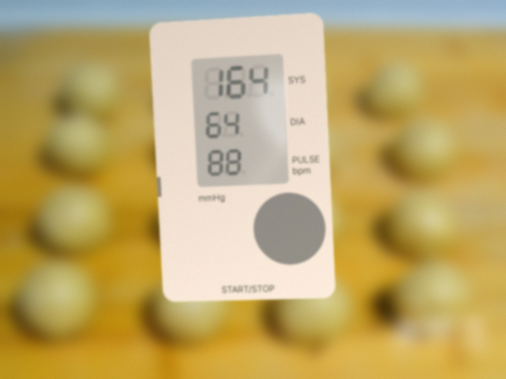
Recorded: 88,bpm
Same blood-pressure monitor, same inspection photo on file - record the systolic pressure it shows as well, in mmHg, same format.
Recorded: 164,mmHg
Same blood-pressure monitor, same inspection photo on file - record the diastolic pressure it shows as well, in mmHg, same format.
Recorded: 64,mmHg
